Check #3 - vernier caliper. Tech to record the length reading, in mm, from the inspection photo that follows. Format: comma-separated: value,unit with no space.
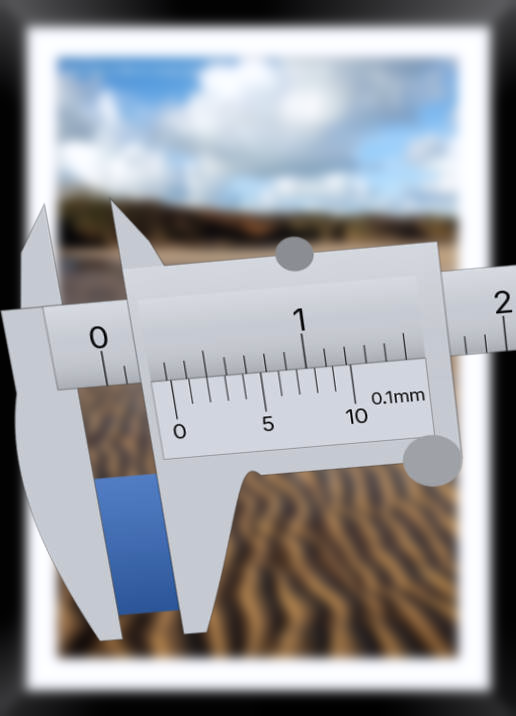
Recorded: 3.2,mm
